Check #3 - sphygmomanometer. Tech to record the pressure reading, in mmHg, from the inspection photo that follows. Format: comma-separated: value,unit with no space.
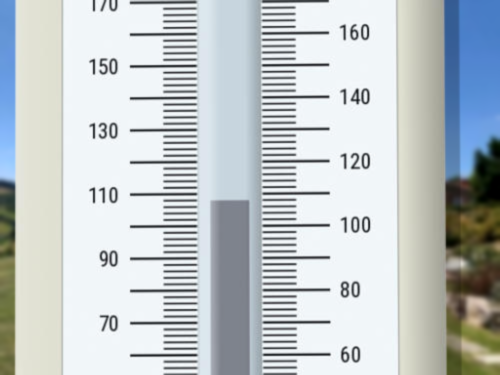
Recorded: 108,mmHg
